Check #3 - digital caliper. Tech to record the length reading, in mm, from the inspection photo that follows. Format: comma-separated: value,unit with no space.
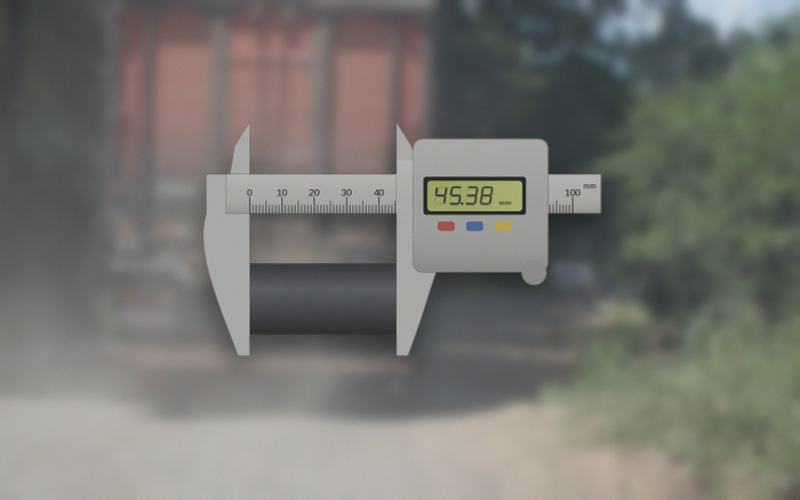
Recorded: 45.38,mm
